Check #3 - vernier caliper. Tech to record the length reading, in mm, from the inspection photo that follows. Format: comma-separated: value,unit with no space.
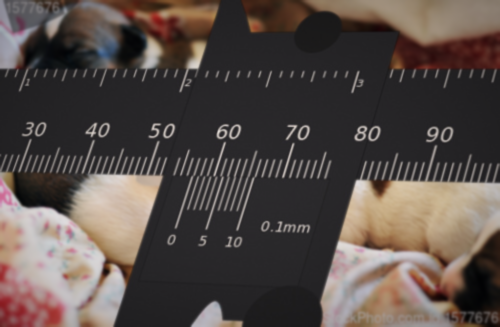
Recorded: 56.8,mm
